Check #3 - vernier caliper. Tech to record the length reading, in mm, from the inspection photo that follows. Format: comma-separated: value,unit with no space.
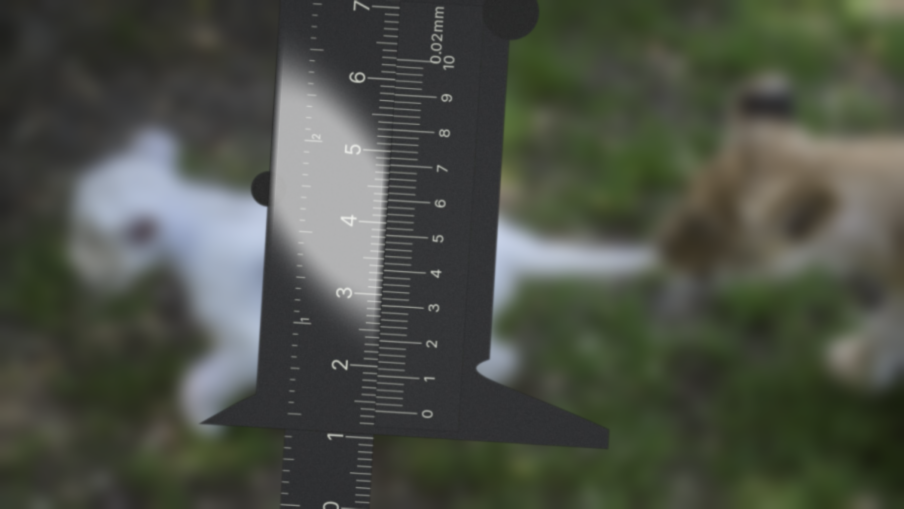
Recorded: 13.8,mm
